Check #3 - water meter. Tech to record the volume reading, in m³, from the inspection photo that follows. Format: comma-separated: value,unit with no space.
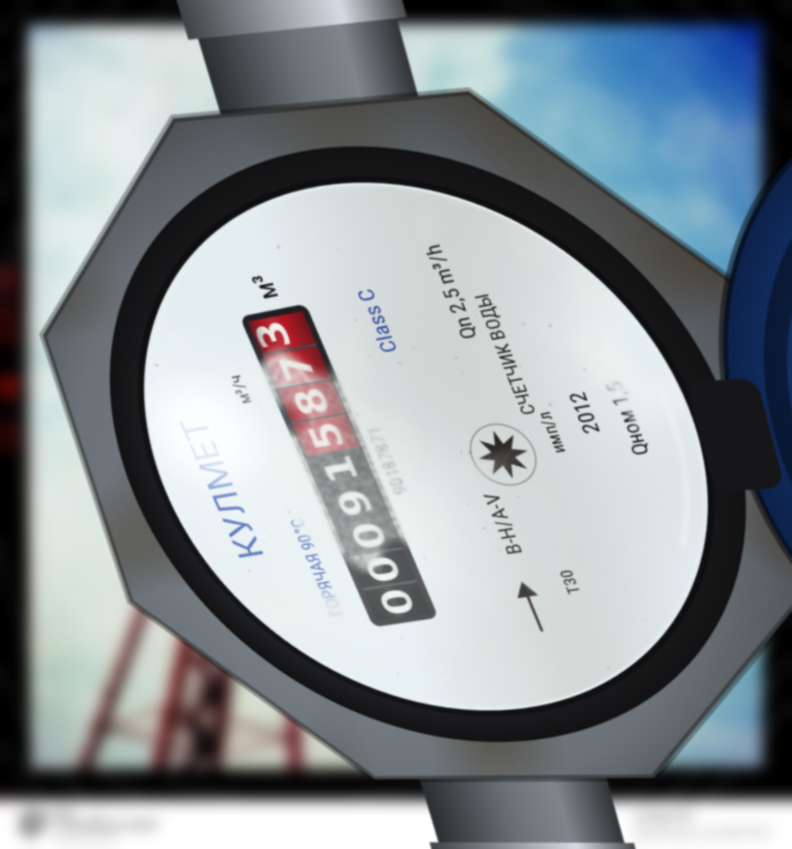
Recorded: 91.5873,m³
